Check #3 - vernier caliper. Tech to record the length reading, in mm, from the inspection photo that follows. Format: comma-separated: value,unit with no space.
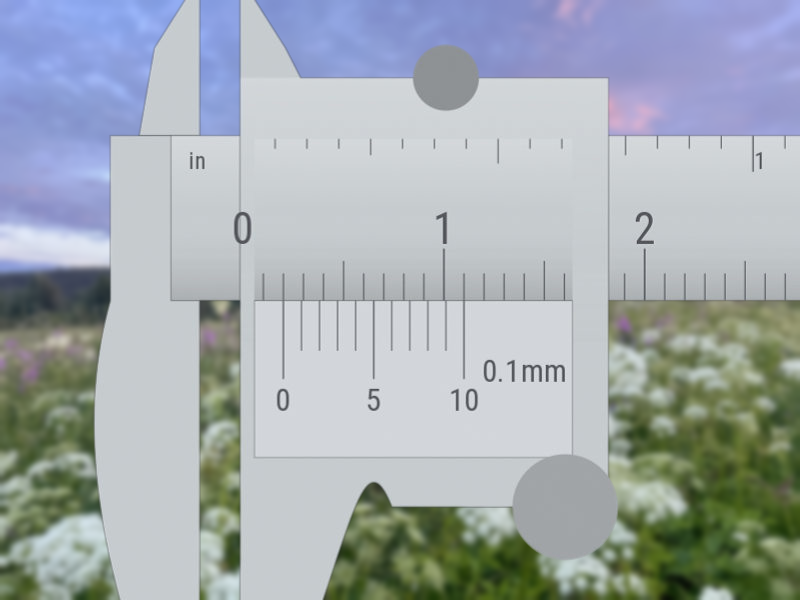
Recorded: 2.0,mm
